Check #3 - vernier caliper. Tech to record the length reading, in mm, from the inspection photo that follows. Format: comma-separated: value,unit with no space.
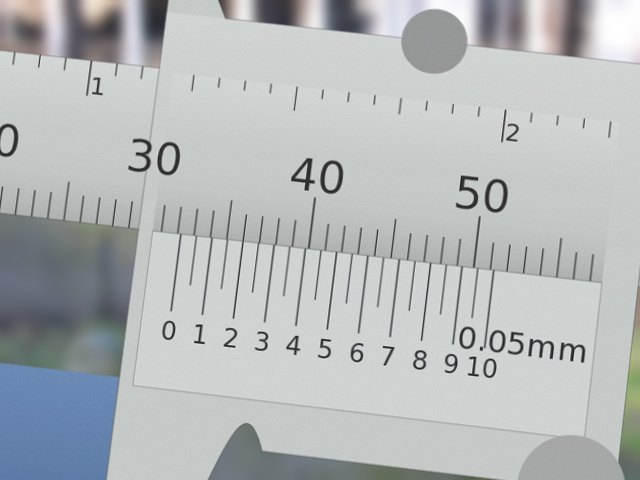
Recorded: 32.2,mm
